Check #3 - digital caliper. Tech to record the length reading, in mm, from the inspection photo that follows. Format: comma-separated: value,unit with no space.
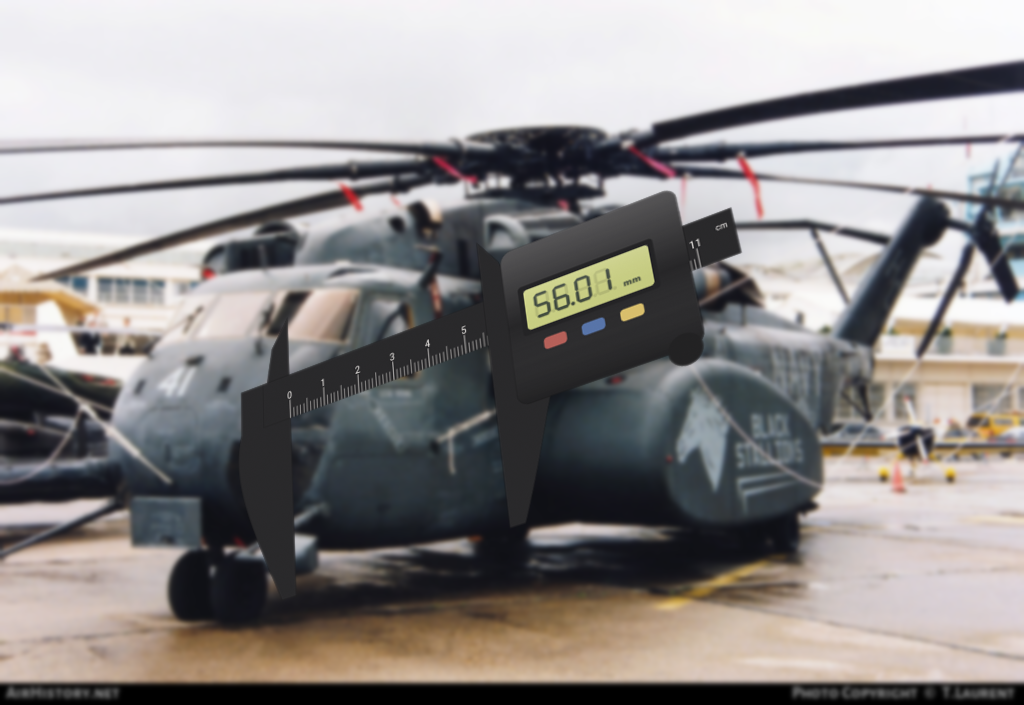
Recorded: 56.01,mm
